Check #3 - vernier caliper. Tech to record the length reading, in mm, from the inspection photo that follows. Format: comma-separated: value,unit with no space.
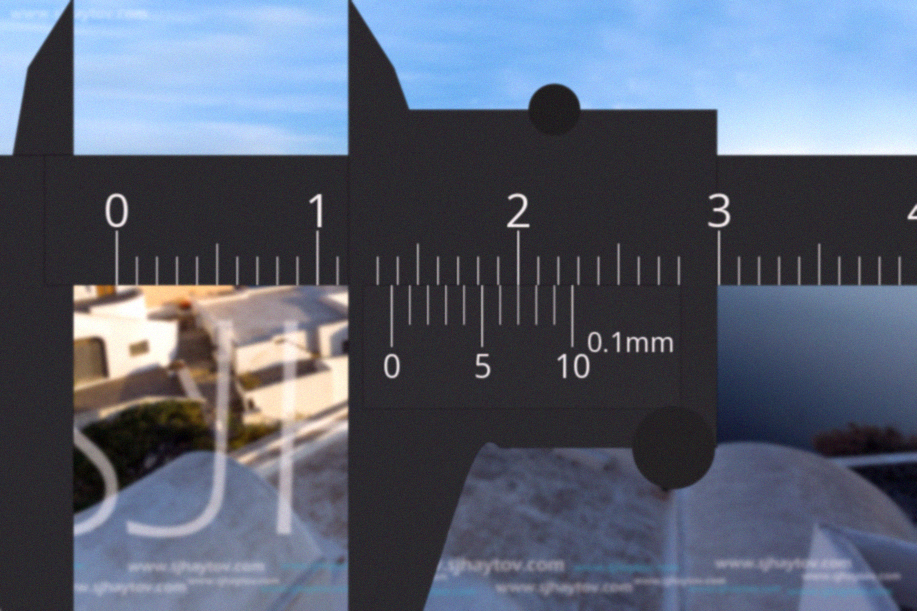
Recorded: 13.7,mm
